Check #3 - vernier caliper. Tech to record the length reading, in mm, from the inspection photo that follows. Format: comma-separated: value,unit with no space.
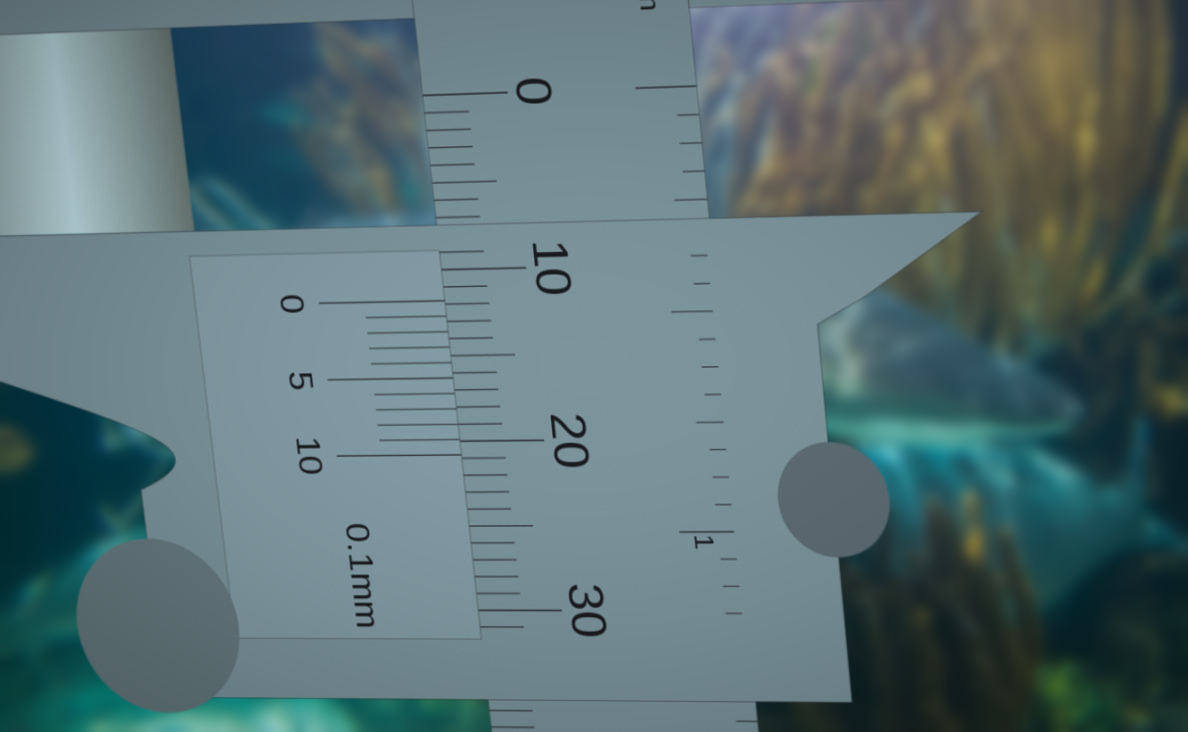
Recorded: 11.8,mm
